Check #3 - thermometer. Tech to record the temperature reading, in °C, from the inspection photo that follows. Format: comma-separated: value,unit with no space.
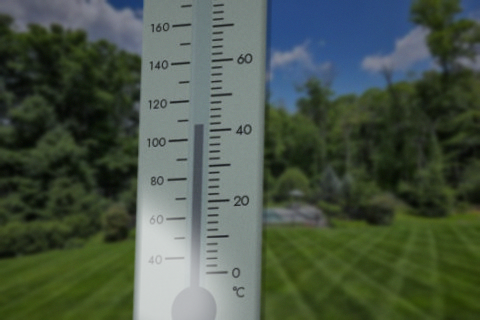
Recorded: 42,°C
